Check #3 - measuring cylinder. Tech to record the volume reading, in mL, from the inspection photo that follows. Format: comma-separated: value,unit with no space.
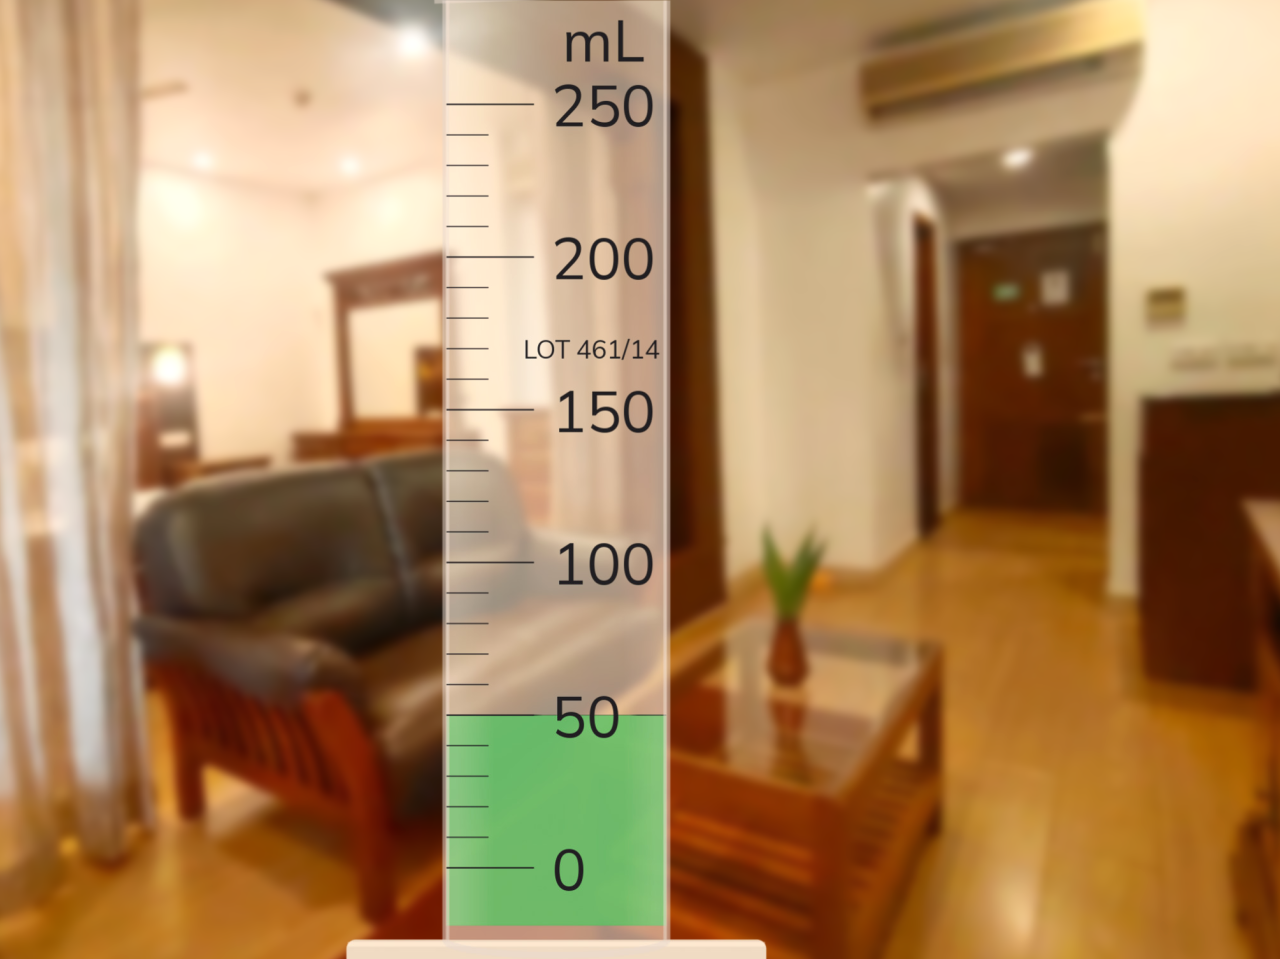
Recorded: 50,mL
